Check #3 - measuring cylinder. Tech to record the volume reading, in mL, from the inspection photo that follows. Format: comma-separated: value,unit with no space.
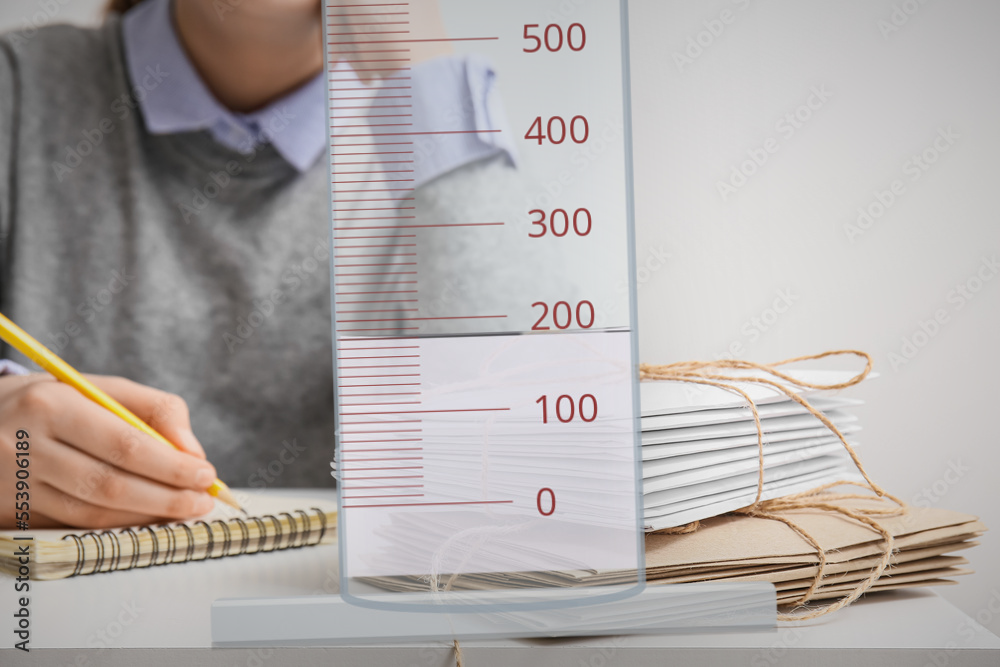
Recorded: 180,mL
